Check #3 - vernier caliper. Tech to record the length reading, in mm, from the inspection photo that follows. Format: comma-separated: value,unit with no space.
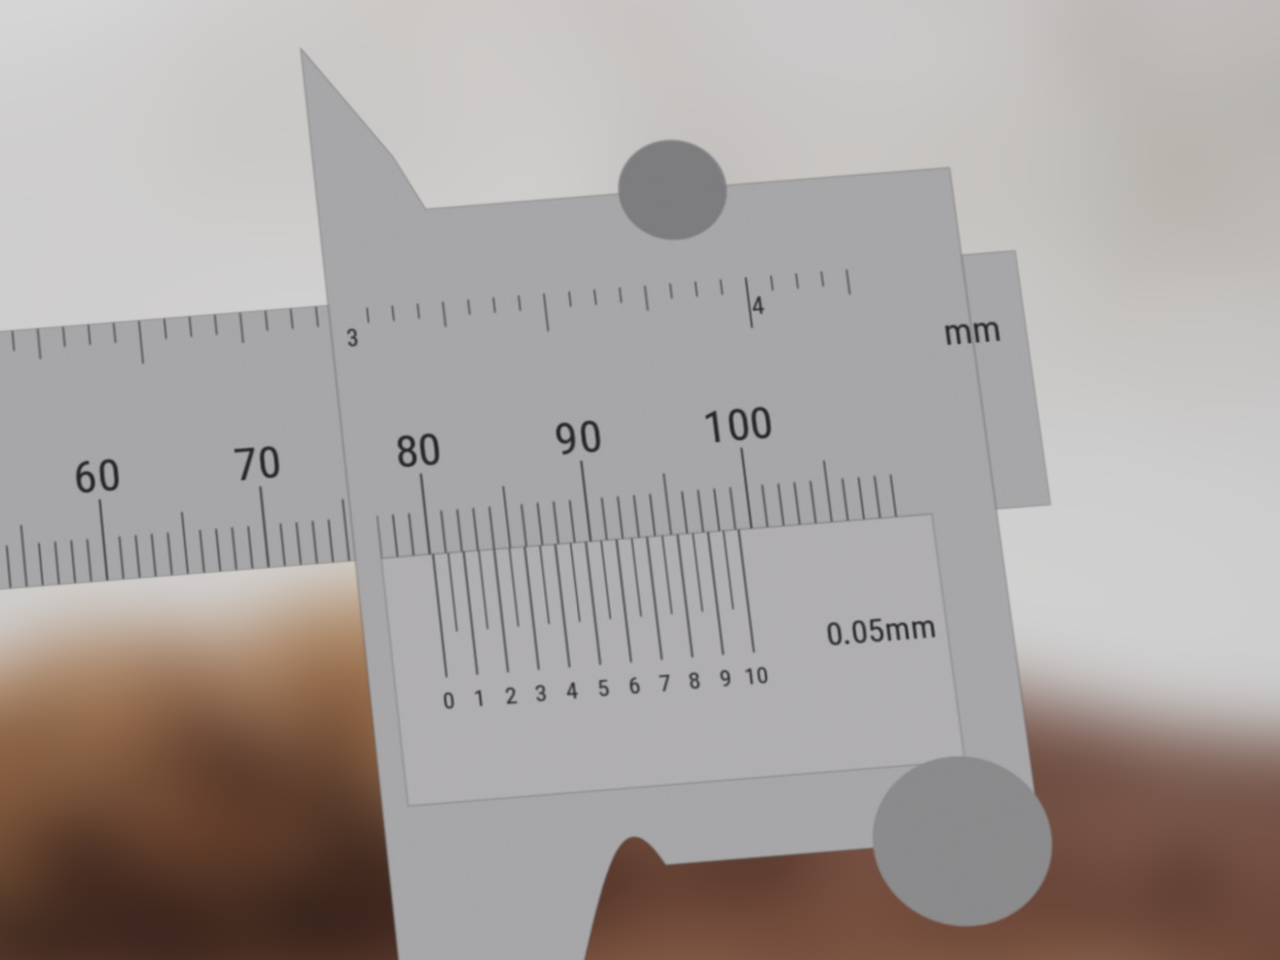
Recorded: 80.2,mm
